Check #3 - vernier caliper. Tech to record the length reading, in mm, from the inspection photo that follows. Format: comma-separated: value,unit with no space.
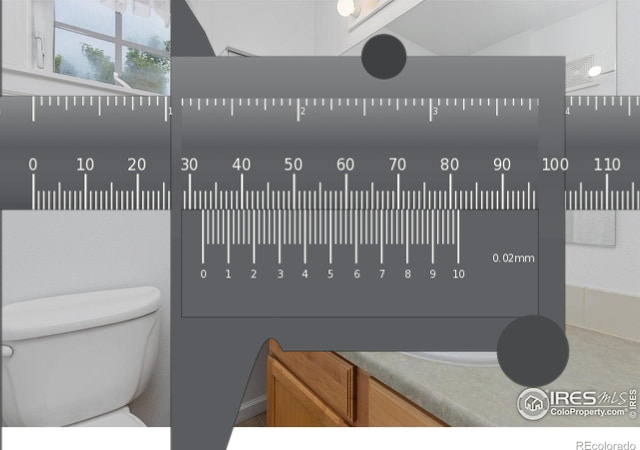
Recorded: 32.5,mm
